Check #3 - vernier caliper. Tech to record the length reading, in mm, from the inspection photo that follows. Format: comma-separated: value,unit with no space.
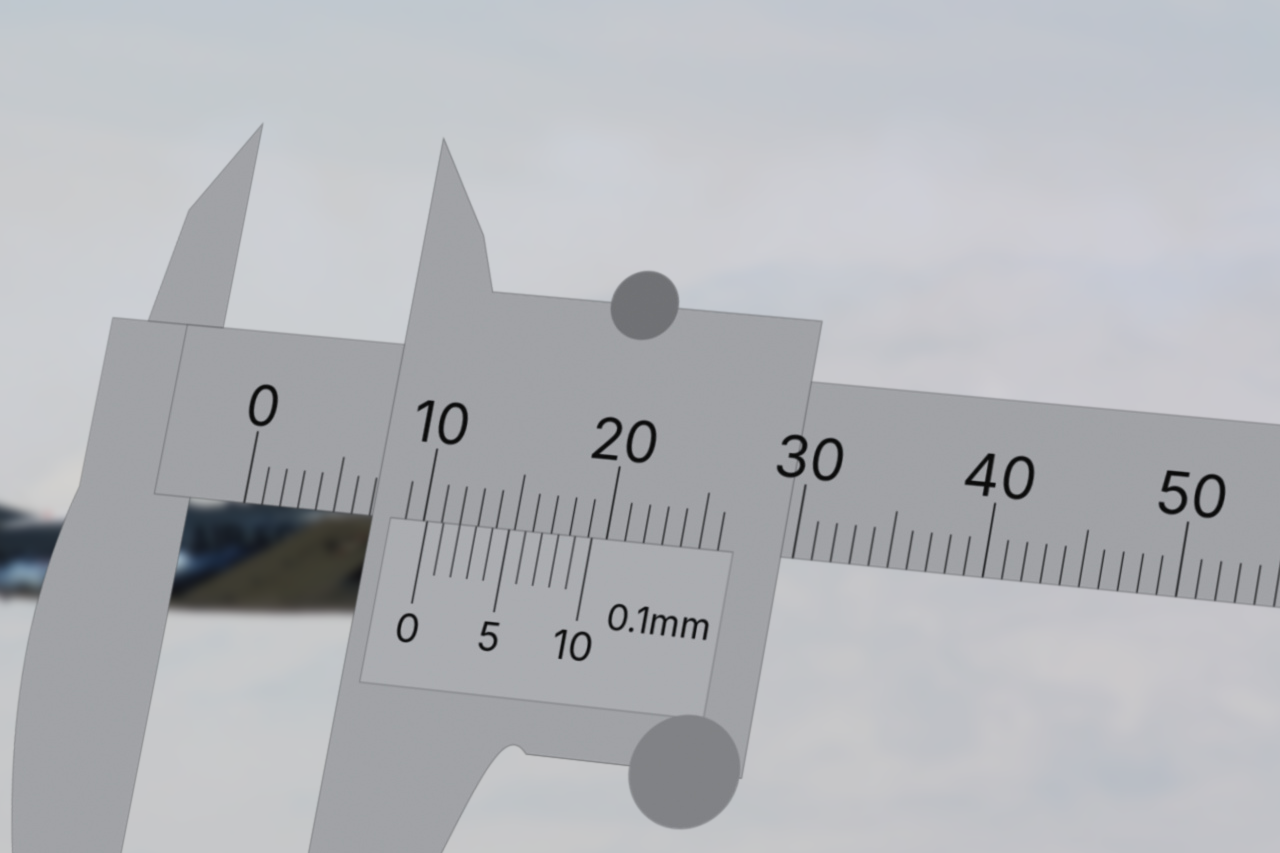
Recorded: 10.2,mm
